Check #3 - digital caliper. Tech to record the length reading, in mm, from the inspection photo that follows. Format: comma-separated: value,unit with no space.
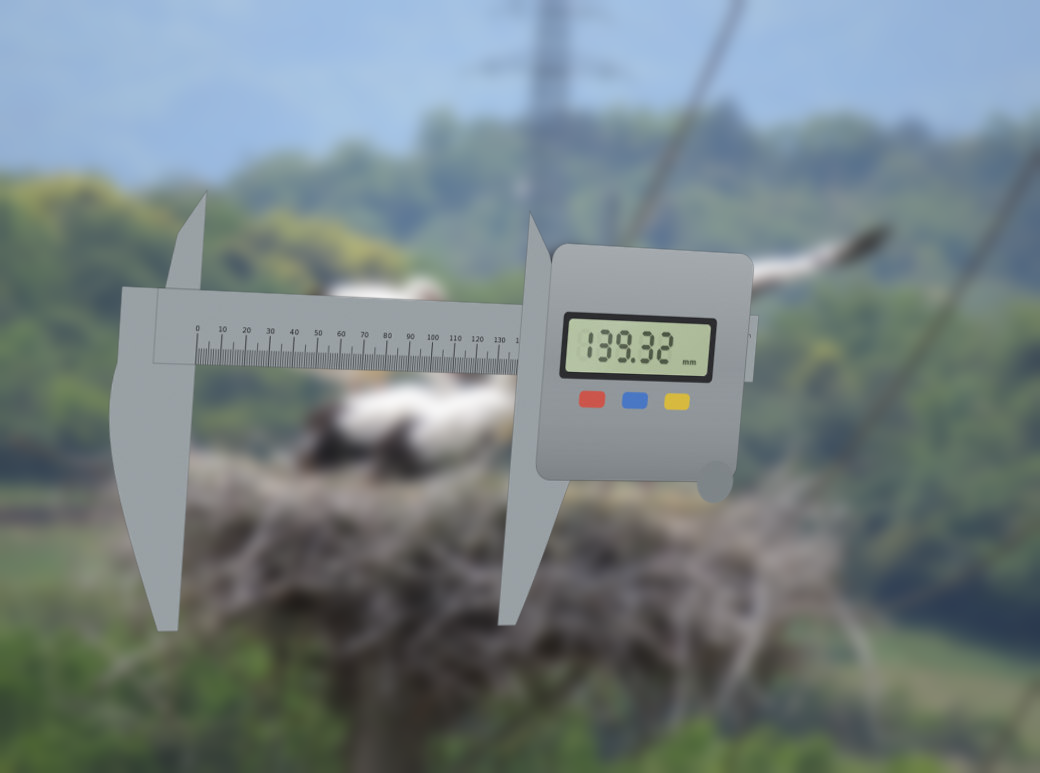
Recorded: 139.32,mm
